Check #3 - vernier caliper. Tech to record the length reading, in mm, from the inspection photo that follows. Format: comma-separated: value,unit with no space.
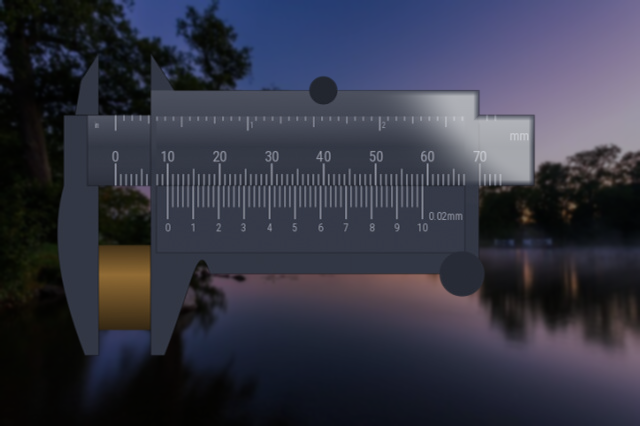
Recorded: 10.0,mm
